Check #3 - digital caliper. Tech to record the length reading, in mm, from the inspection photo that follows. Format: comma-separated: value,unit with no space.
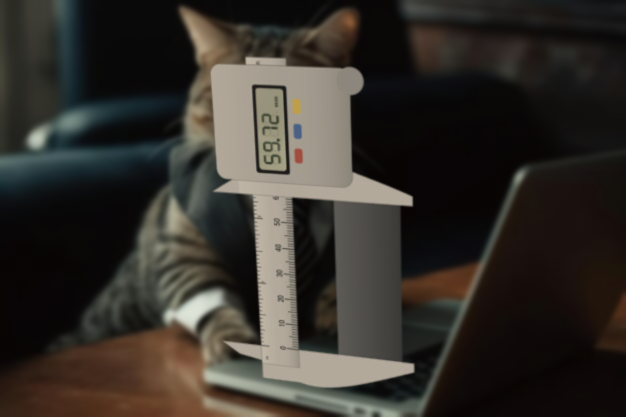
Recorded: 59.72,mm
